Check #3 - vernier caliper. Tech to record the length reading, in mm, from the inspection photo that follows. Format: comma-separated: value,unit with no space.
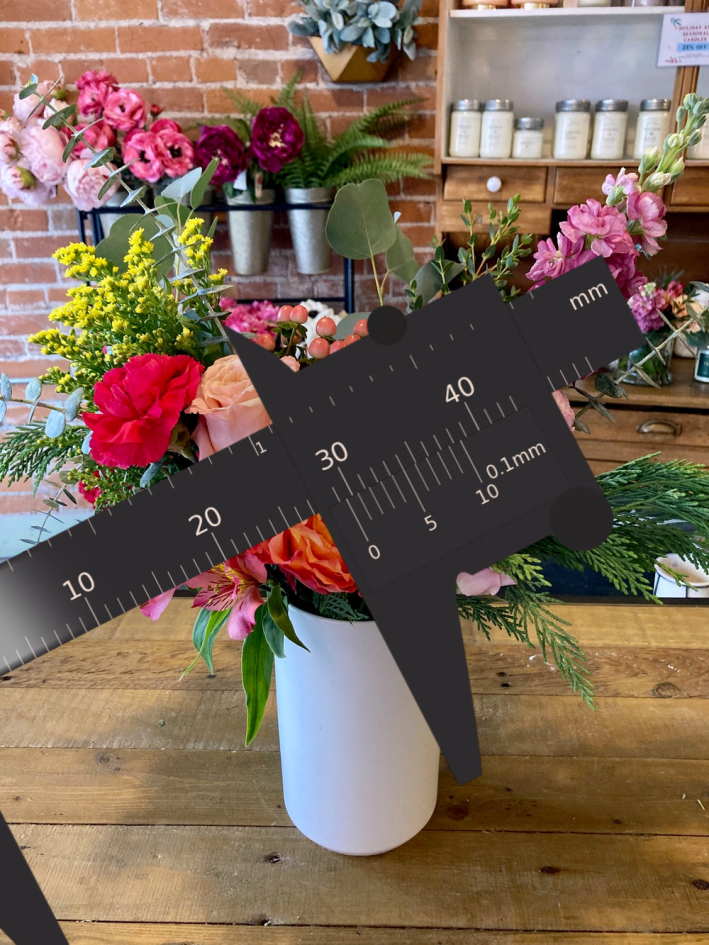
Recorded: 29.5,mm
